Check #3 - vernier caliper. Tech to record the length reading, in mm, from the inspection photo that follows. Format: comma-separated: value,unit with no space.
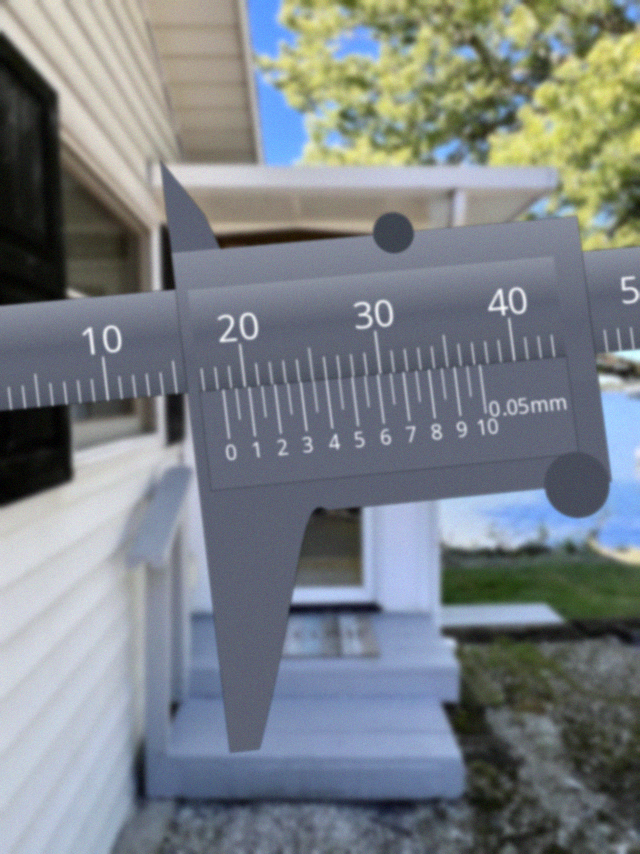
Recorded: 18.4,mm
